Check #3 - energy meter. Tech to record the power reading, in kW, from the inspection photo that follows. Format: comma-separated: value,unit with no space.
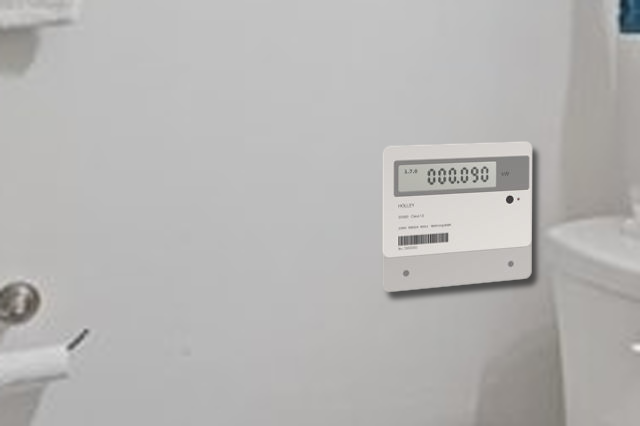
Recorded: 0.090,kW
